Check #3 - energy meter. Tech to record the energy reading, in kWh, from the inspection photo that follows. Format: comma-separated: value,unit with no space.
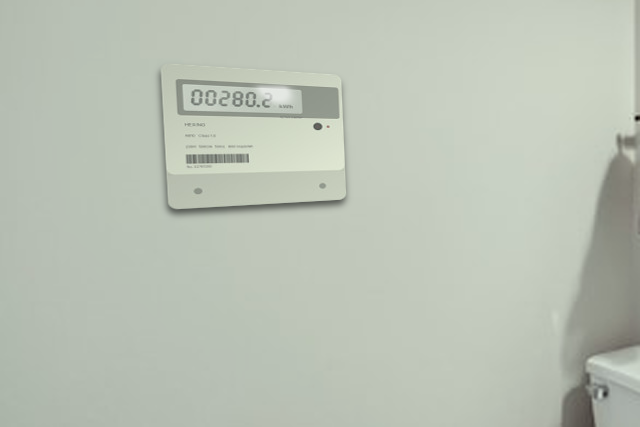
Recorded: 280.2,kWh
